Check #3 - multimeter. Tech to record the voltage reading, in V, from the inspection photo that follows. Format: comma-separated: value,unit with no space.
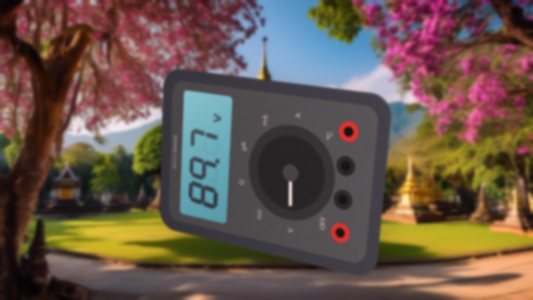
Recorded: 89.7,V
